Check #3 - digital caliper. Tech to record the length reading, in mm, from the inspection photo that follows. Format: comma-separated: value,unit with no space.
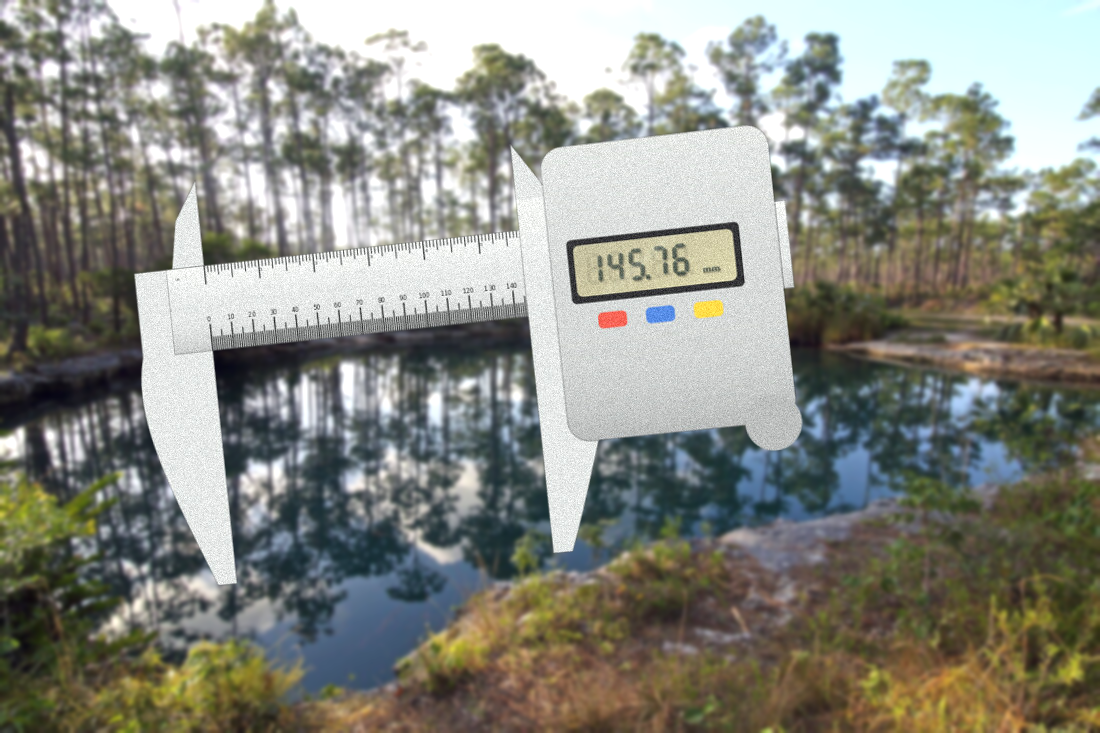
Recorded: 145.76,mm
